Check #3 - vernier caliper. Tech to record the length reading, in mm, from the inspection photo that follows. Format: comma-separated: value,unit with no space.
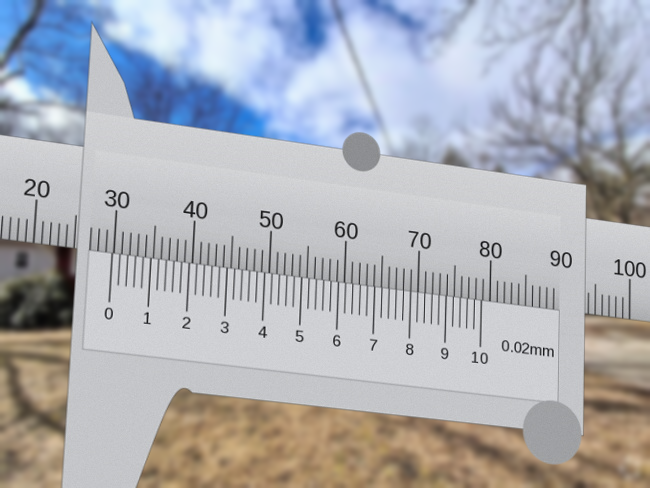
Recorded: 29.8,mm
